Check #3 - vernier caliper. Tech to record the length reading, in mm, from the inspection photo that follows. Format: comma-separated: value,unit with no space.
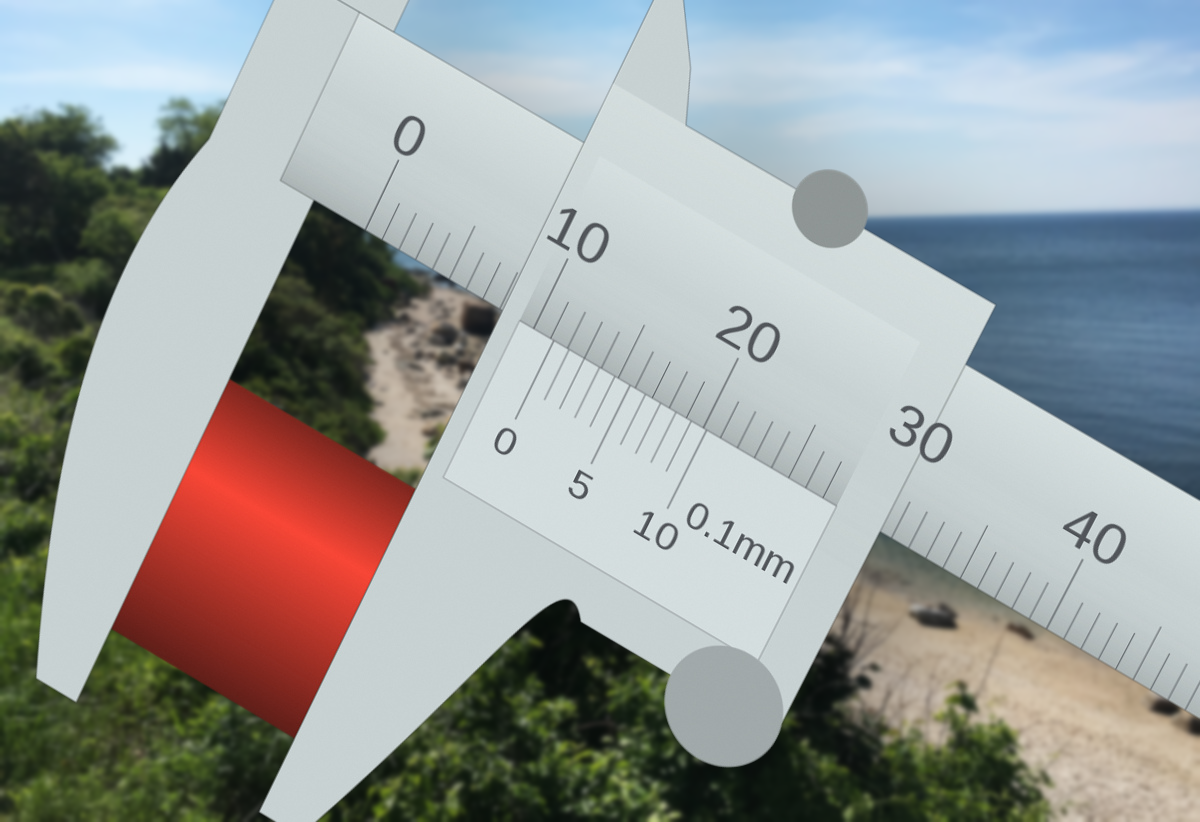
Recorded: 11.2,mm
